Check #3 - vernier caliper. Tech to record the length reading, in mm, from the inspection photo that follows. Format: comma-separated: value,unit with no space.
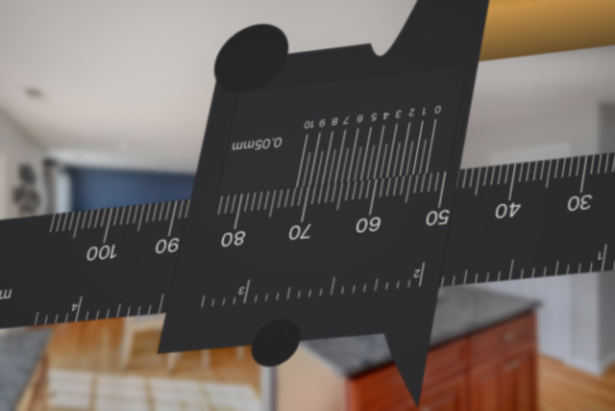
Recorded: 52.8,mm
